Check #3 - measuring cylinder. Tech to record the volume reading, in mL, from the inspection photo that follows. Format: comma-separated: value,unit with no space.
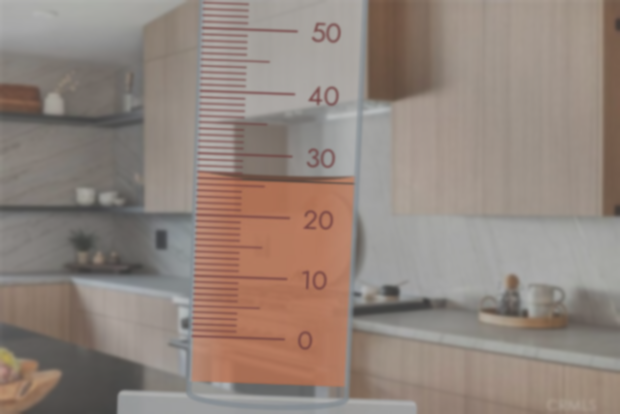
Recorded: 26,mL
